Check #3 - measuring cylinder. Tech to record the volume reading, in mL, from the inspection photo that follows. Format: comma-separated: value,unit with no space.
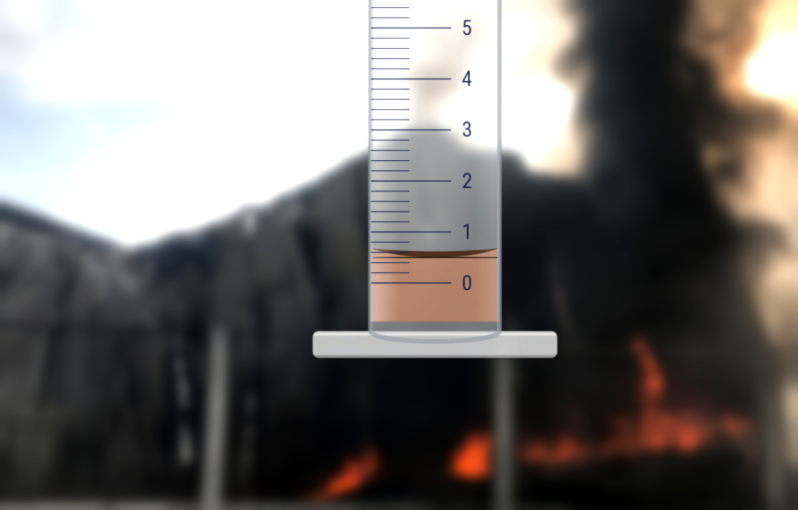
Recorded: 0.5,mL
